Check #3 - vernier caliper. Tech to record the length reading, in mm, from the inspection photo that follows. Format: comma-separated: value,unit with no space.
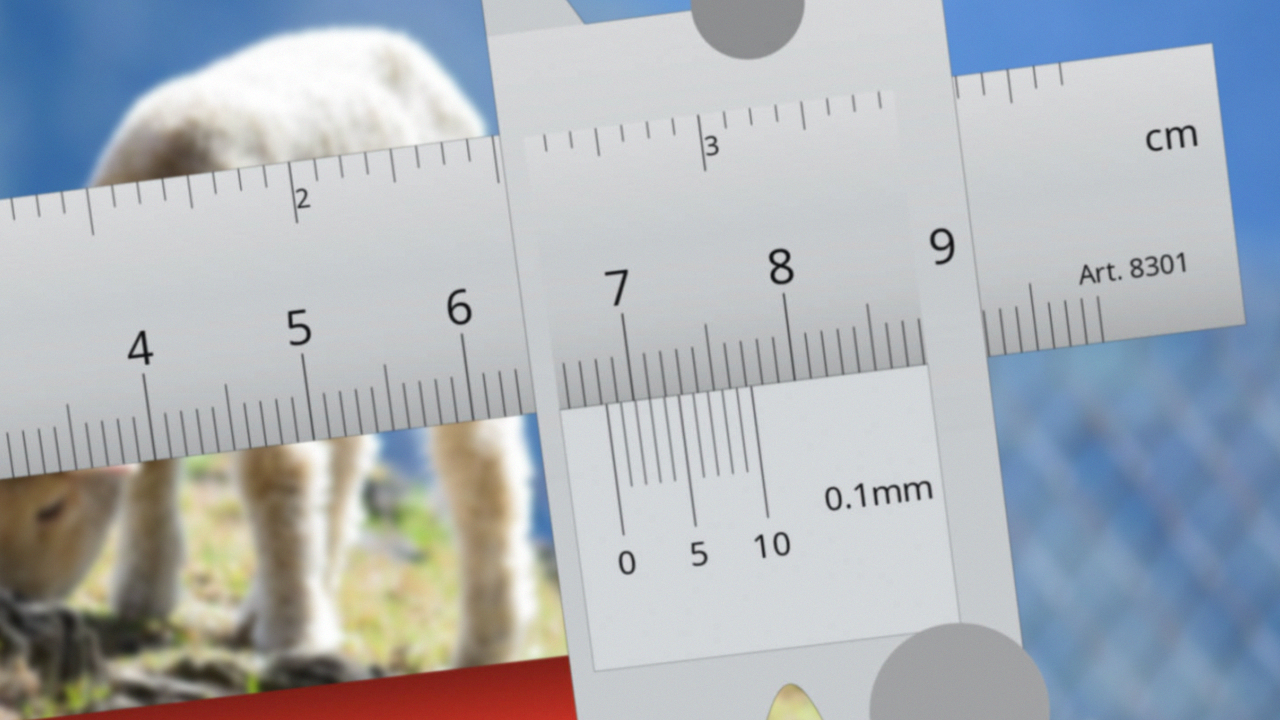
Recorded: 68.3,mm
